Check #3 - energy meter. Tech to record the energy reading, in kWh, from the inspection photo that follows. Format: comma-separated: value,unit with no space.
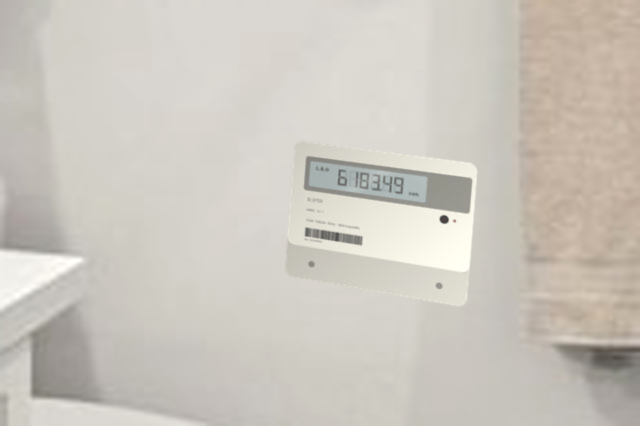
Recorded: 6183.49,kWh
